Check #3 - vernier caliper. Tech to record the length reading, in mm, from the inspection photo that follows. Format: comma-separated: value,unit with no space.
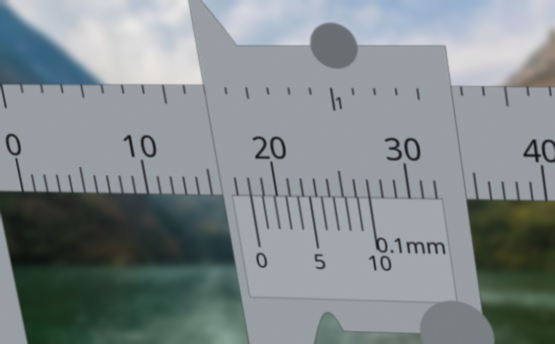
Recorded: 18.0,mm
